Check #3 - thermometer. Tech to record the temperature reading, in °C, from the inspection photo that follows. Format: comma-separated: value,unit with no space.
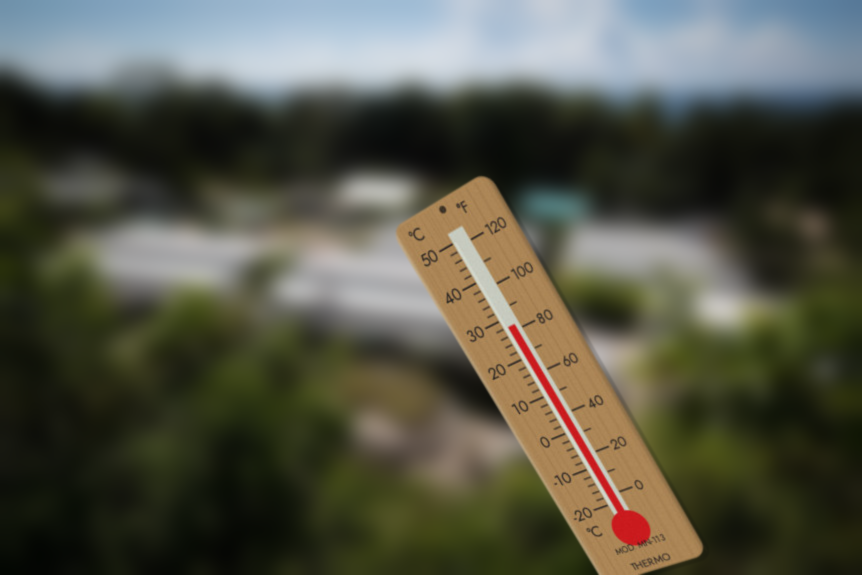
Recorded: 28,°C
